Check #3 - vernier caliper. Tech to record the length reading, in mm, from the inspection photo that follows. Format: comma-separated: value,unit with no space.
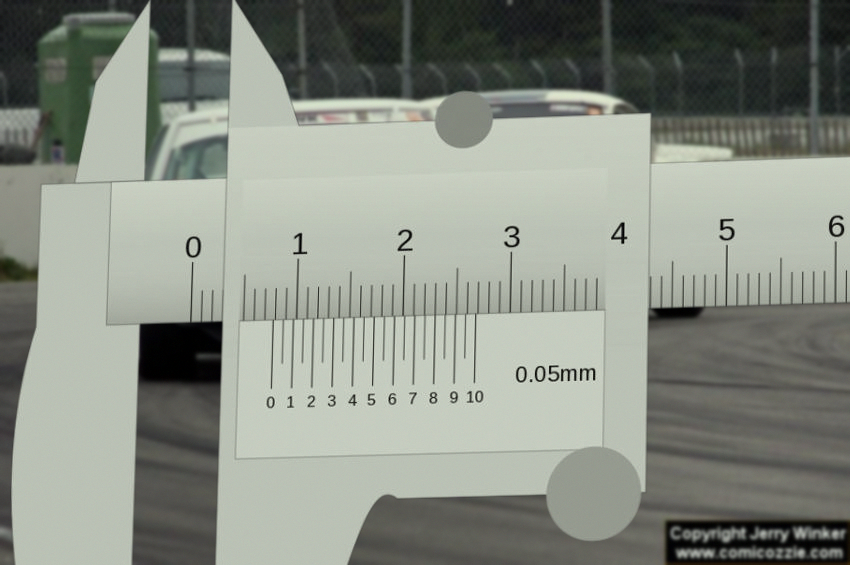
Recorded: 7.8,mm
